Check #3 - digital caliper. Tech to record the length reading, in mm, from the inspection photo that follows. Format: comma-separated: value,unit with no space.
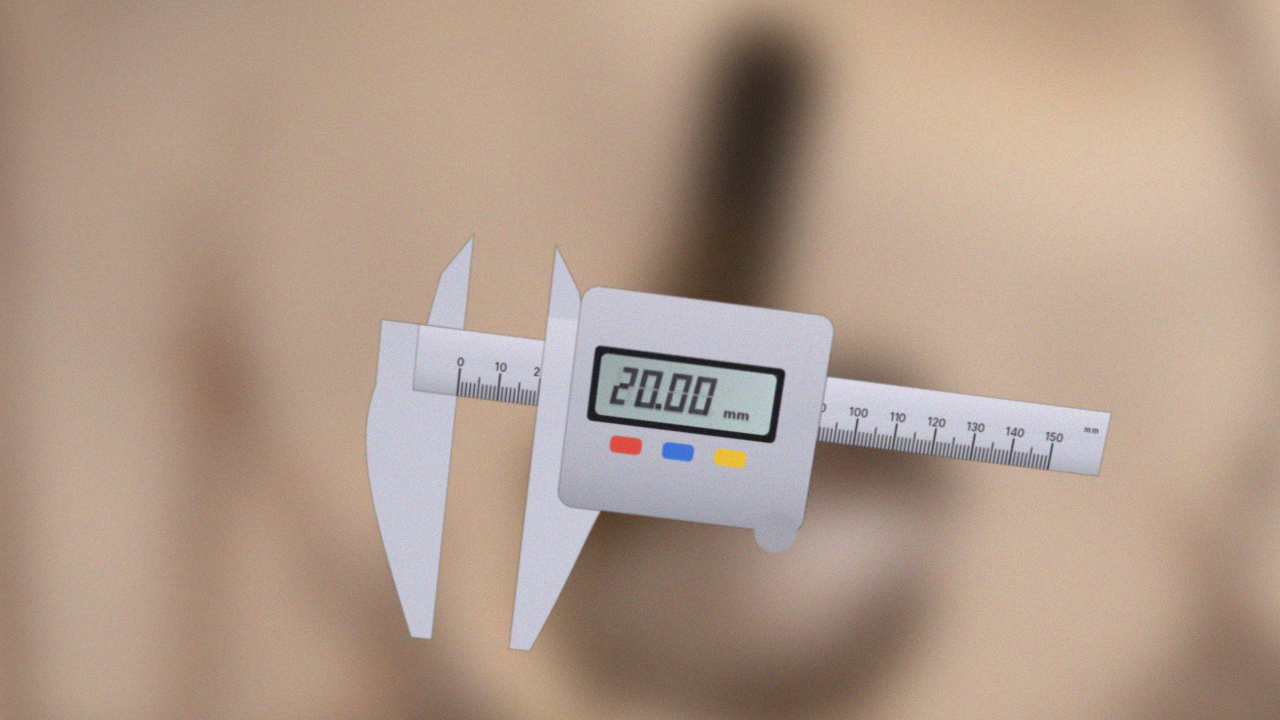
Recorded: 20.00,mm
